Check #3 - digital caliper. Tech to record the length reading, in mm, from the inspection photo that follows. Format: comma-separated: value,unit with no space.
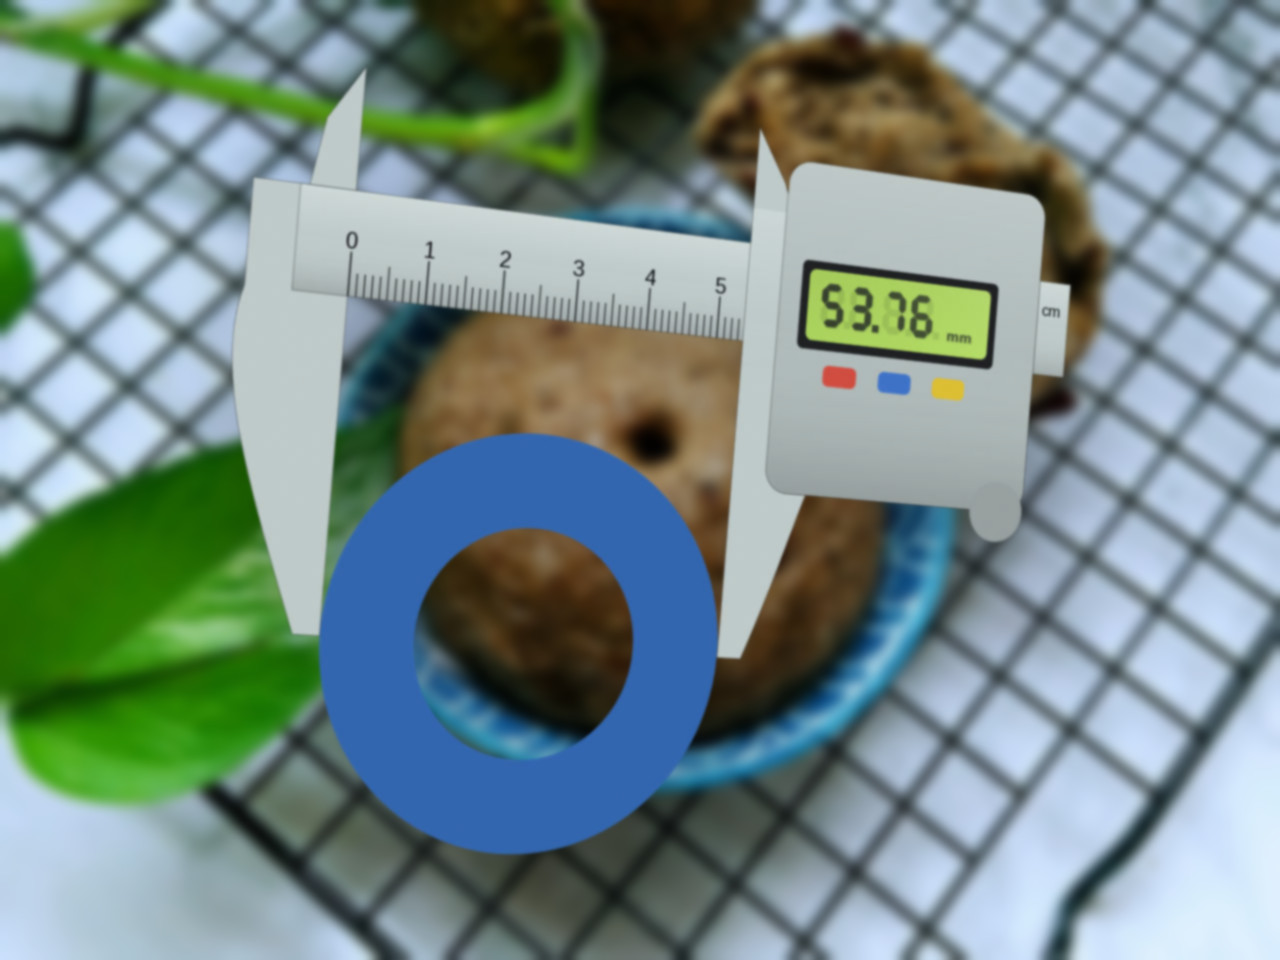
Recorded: 53.76,mm
